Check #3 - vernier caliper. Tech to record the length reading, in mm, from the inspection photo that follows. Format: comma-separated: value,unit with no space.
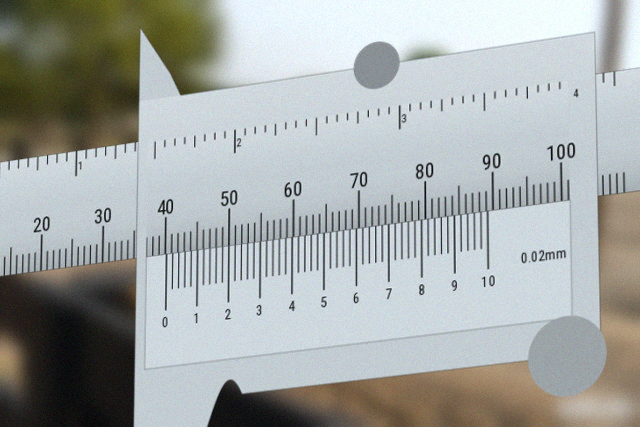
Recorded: 40.2,mm
